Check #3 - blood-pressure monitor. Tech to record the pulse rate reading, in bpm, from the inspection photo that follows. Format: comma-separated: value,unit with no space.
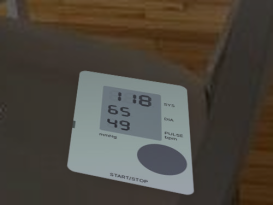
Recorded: 49,bpm
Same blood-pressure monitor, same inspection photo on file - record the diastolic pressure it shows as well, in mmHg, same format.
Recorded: 65,mmHg
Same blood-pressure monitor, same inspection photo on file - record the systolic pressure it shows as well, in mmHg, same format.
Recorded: 118,mmHg
